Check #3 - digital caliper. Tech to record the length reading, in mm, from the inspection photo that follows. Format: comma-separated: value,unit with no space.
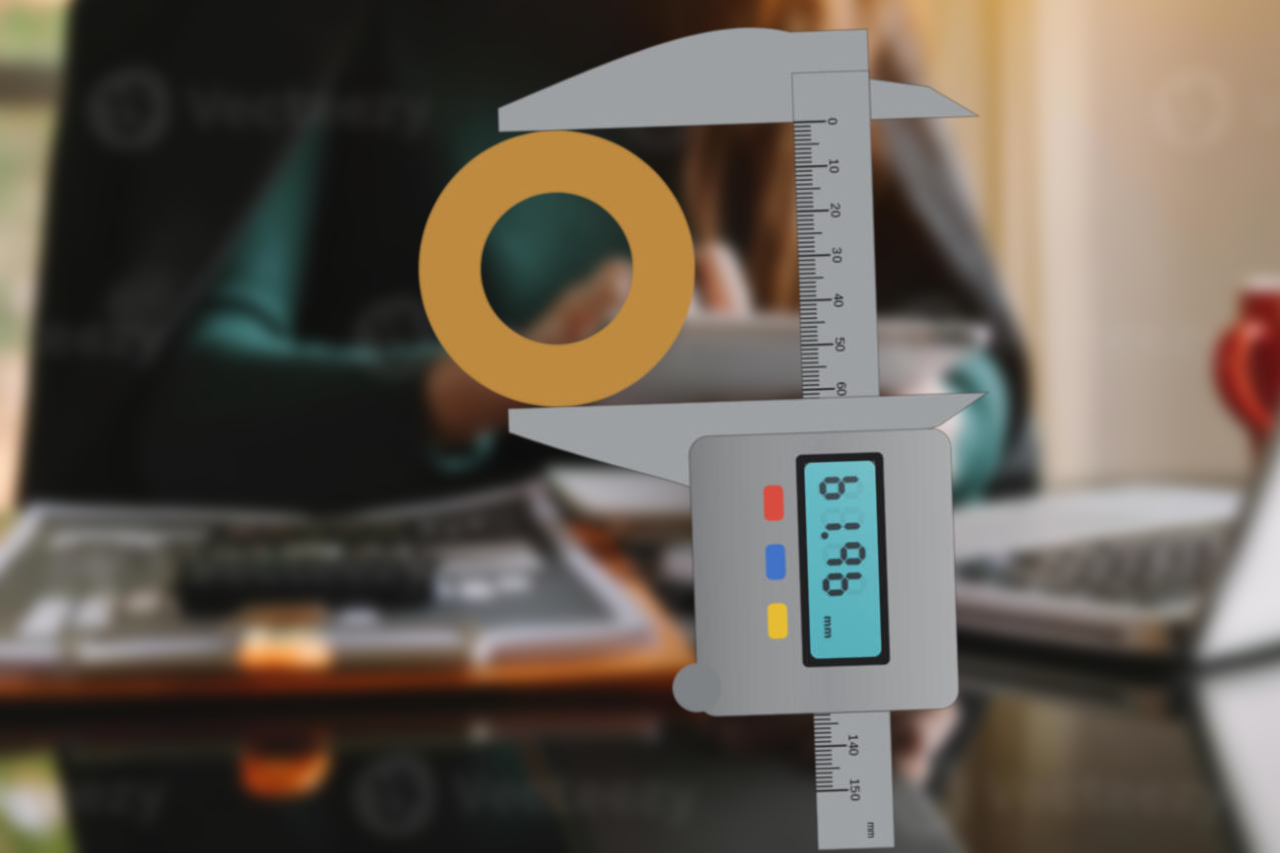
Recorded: 61.96,mm
